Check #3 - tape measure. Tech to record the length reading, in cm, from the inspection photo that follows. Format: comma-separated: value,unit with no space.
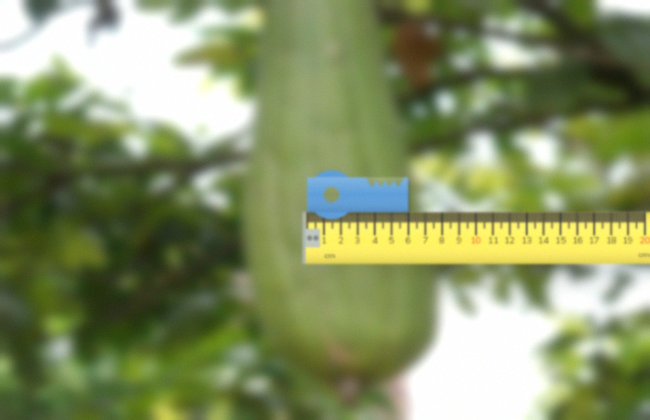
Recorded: 6,cm
